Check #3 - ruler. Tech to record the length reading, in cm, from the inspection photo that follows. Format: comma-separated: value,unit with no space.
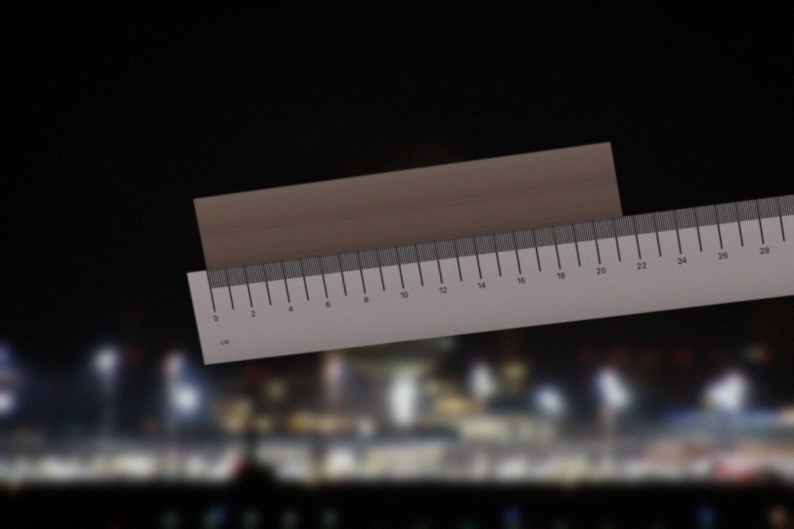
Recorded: 21.5,cm
